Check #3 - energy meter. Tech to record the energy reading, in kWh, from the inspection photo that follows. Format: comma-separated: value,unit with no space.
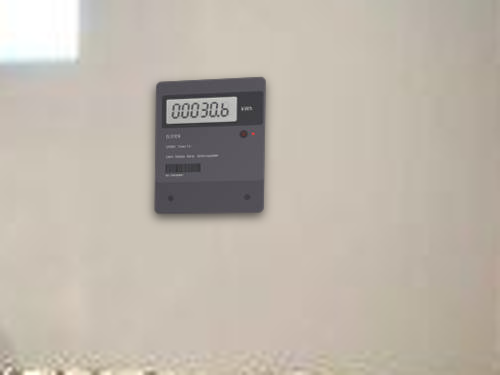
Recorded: 30.6,kWh
